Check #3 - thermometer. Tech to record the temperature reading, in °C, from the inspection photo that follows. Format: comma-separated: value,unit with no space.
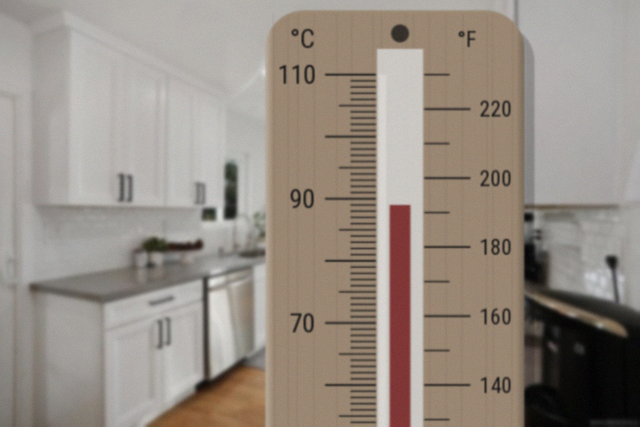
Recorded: 89,°C
